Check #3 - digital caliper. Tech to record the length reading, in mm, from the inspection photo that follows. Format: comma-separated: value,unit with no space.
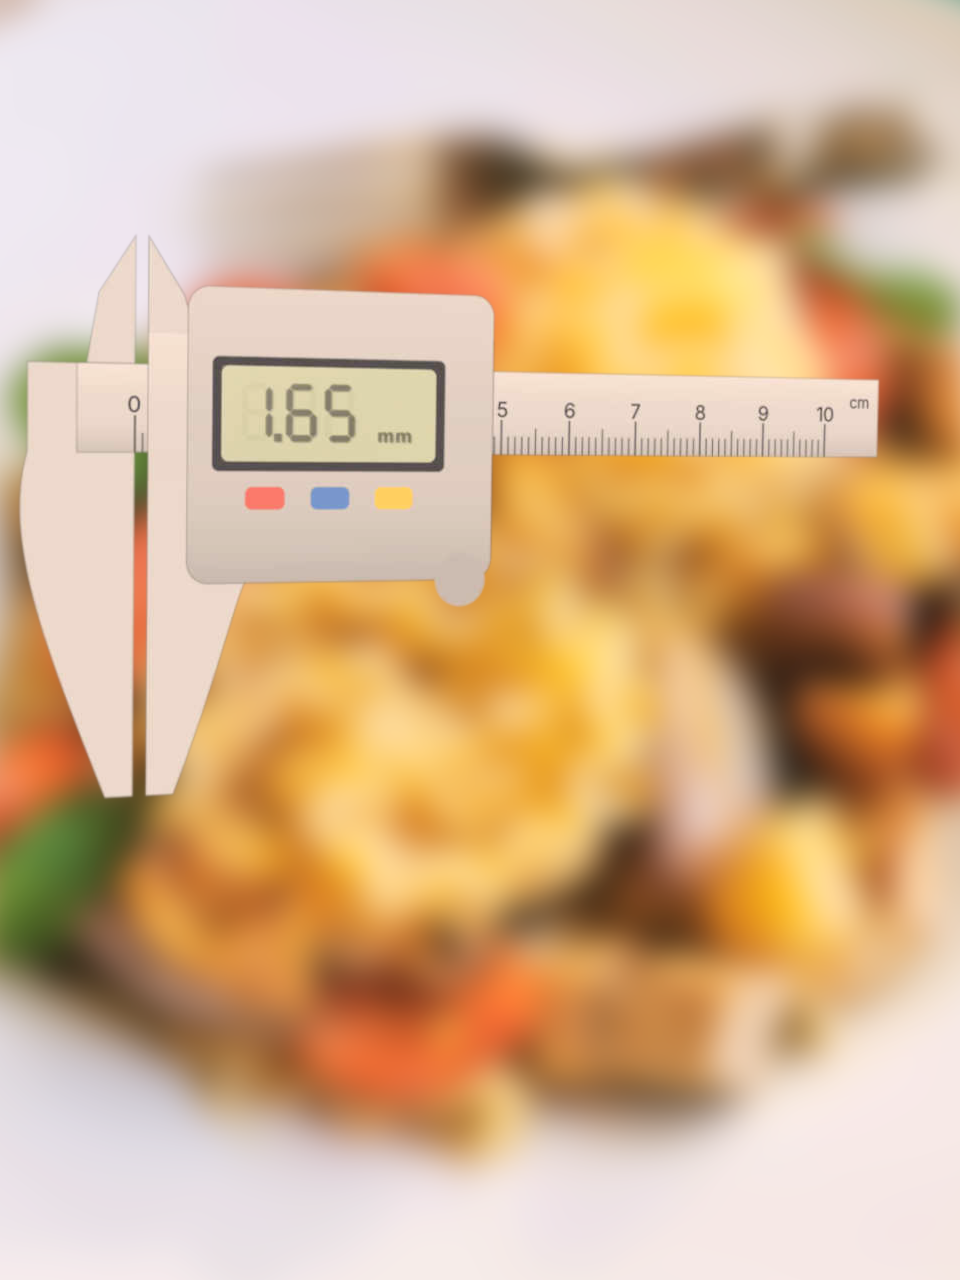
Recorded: 1.65,mm
